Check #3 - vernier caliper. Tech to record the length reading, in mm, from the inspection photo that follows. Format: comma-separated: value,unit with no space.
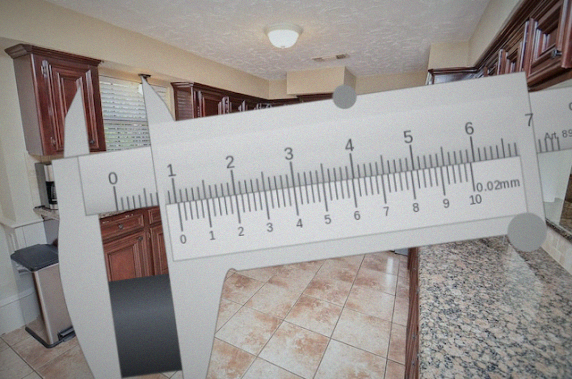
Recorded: 10.4,mm
